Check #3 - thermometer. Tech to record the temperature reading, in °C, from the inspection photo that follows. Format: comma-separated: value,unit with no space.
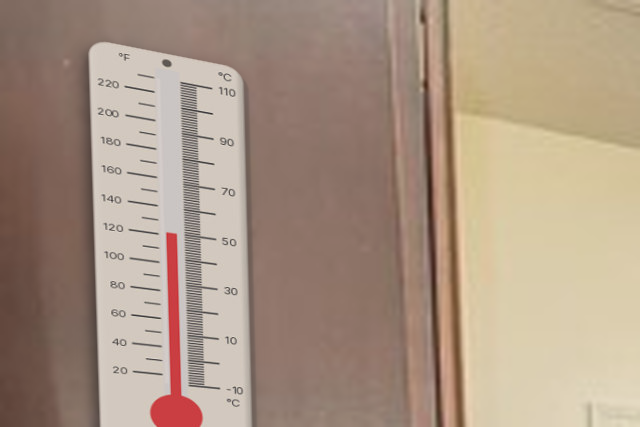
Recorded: 50,°C
